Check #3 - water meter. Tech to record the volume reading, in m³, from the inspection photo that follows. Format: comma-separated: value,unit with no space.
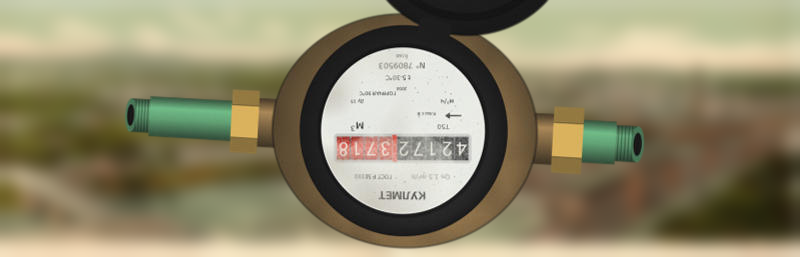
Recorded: 42172.3718,m³
